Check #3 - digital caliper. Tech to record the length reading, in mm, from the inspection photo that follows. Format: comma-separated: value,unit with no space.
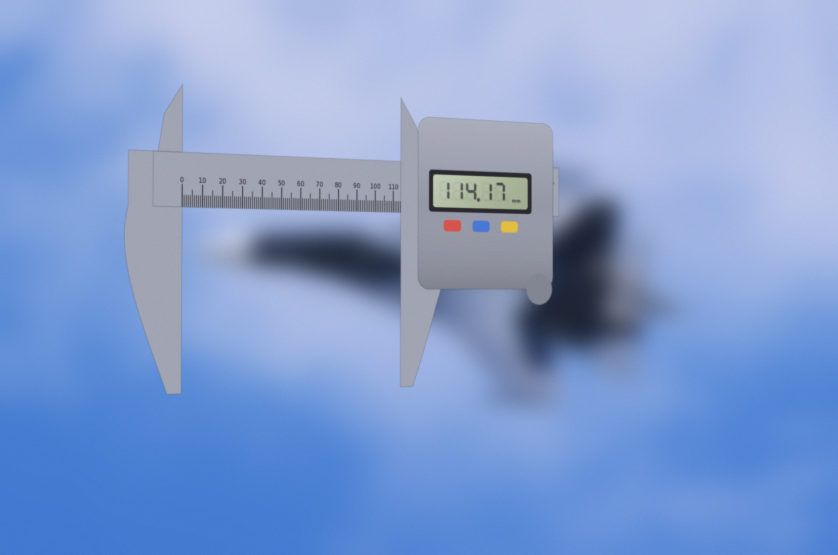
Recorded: 114.17,mm
